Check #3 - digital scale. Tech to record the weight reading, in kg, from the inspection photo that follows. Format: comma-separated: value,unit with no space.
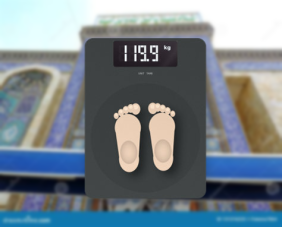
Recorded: 119.9,kg
